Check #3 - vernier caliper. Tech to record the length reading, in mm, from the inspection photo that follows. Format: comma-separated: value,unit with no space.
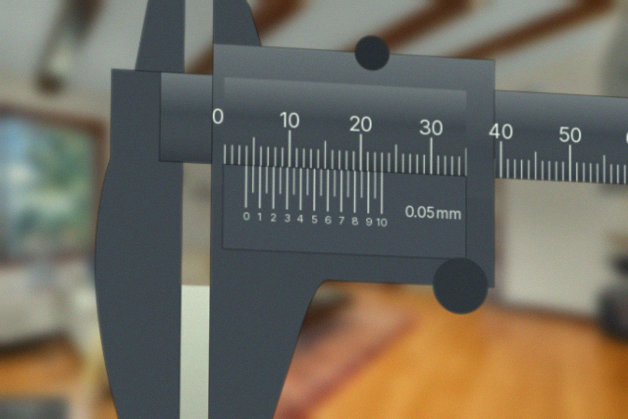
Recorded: 4.0,mm
